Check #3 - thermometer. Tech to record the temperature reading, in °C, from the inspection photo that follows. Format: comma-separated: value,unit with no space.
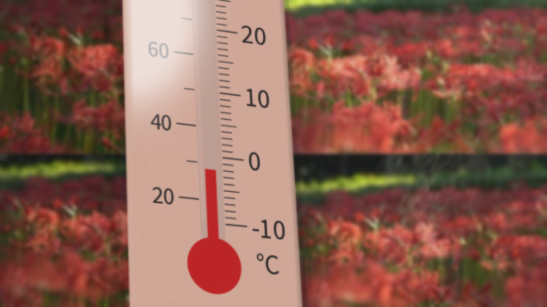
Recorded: -2,°C
